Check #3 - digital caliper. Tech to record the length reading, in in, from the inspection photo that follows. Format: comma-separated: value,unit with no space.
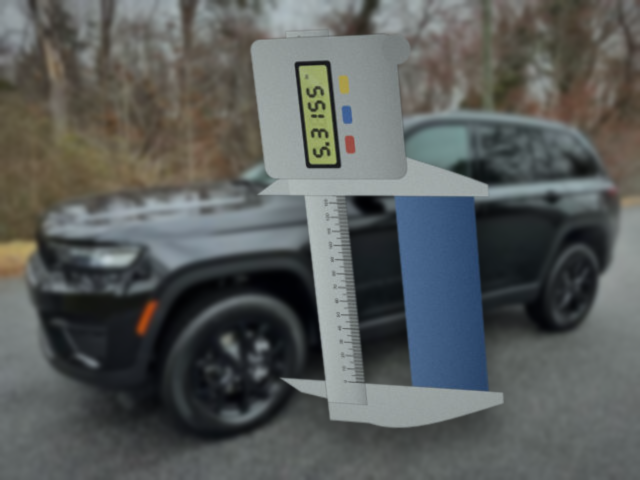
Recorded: 5.3155,in
